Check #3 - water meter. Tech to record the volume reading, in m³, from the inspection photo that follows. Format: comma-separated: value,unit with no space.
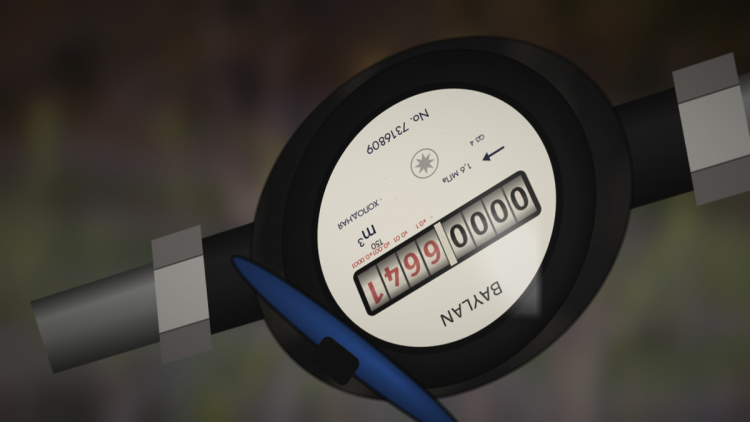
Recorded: 0.6641,m³
